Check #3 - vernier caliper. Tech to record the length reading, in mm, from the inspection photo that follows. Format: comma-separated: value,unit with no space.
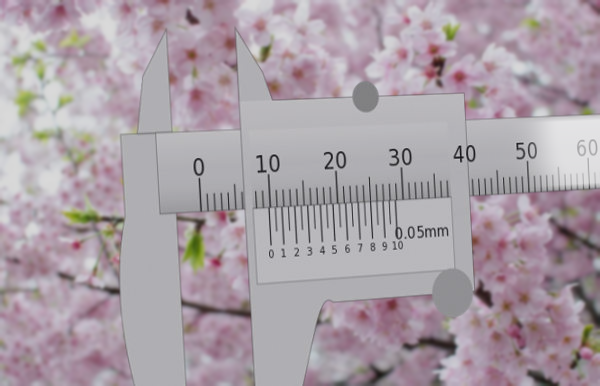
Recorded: 9.8,mm
